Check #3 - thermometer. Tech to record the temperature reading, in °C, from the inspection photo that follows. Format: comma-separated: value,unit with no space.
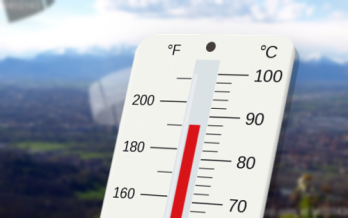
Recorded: 88,°C
